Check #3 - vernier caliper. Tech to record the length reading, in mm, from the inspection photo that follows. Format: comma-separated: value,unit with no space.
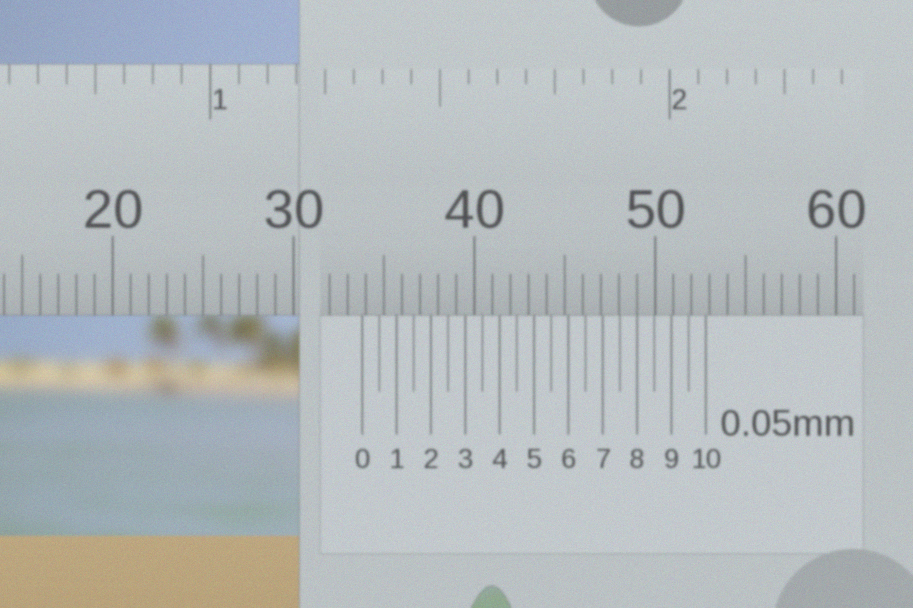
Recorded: 33.8,mm
